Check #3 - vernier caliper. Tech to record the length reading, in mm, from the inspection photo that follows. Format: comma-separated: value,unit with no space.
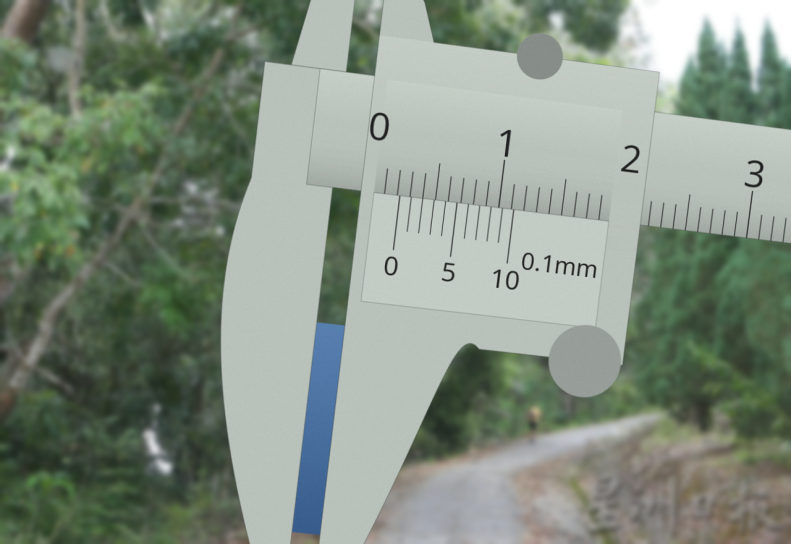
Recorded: 2.2,mm
